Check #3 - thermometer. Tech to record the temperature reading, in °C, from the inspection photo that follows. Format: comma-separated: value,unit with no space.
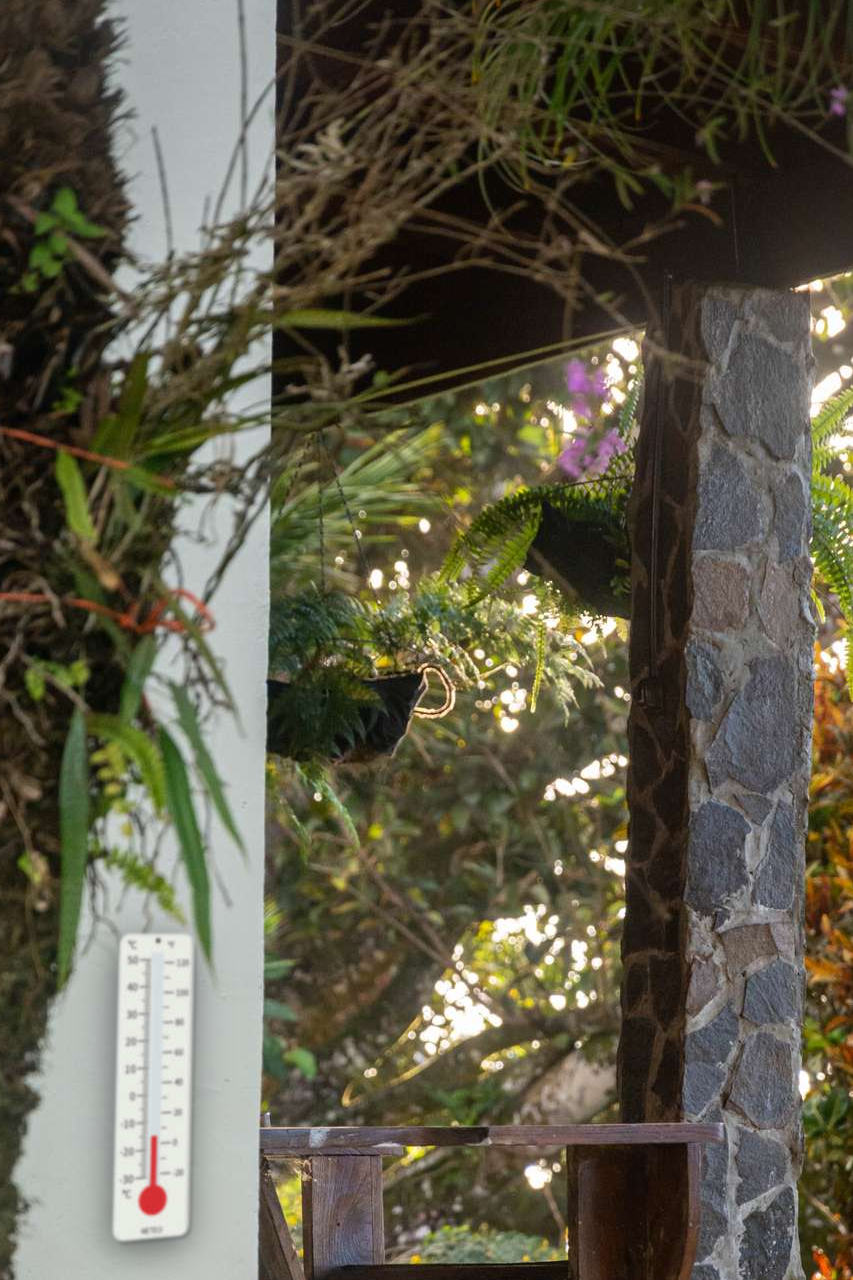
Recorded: -15,°C
